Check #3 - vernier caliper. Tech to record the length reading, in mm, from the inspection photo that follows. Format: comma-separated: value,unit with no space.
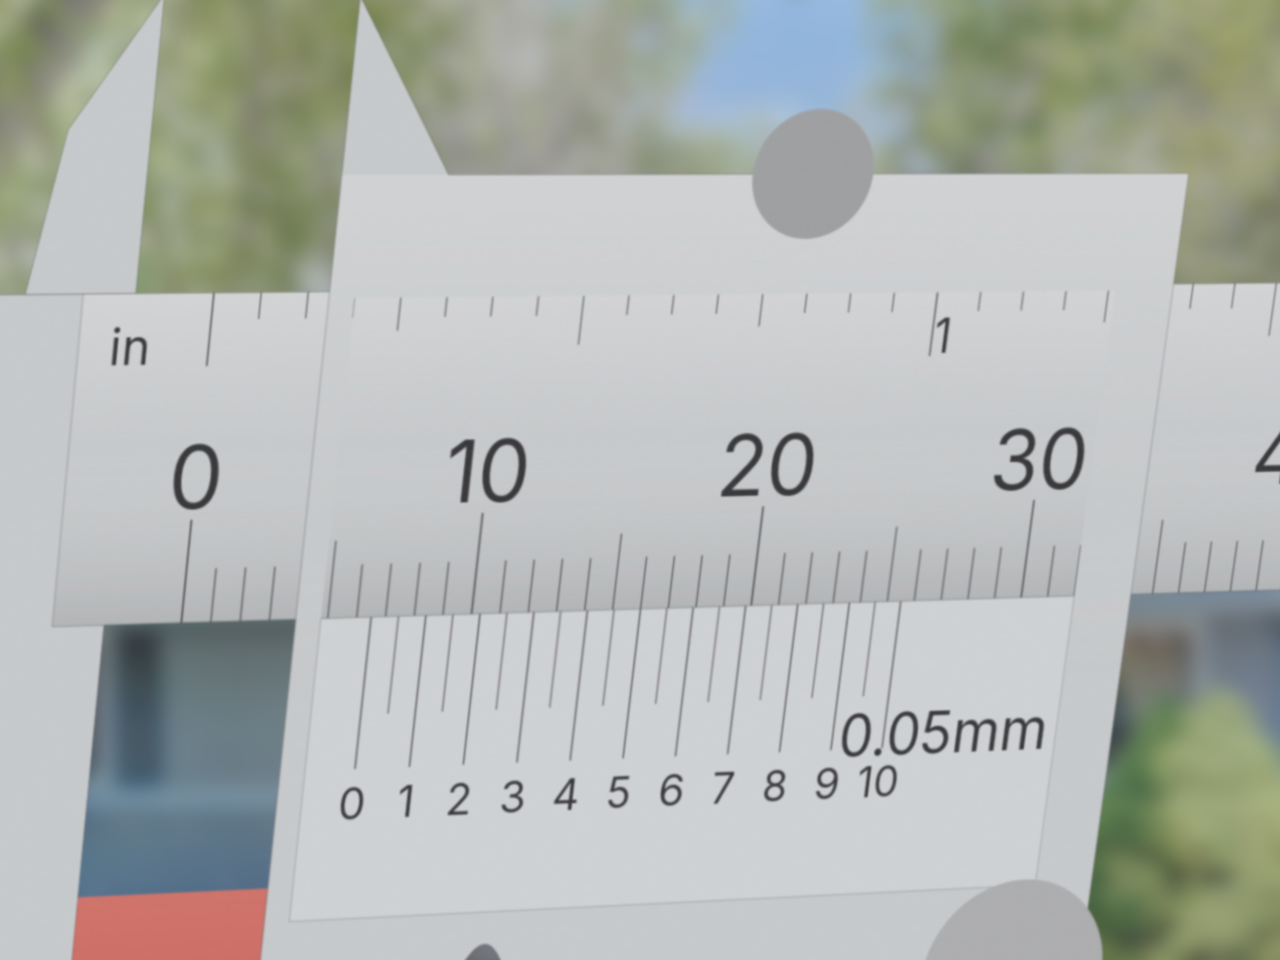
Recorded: 6.5,mm
